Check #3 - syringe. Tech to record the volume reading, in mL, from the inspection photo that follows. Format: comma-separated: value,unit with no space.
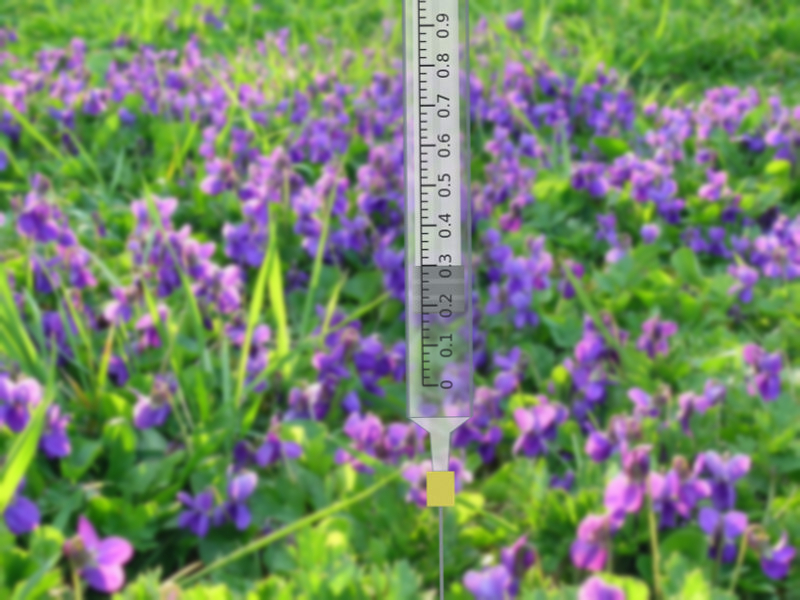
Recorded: 0.18,mL
